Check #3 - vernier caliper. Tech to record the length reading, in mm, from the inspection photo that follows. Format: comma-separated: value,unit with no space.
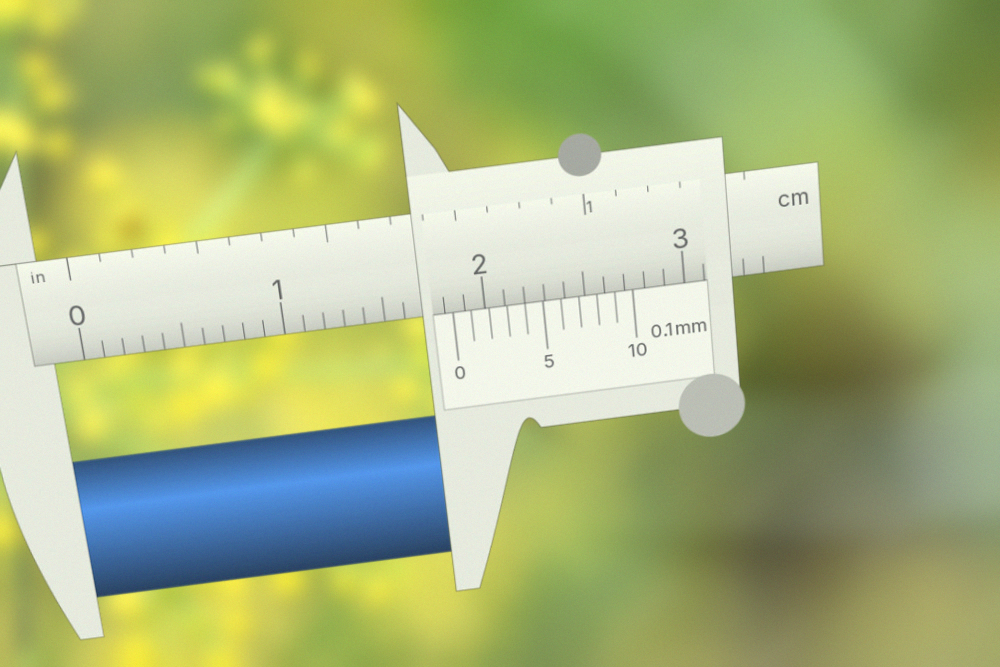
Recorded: 18.4,mm
